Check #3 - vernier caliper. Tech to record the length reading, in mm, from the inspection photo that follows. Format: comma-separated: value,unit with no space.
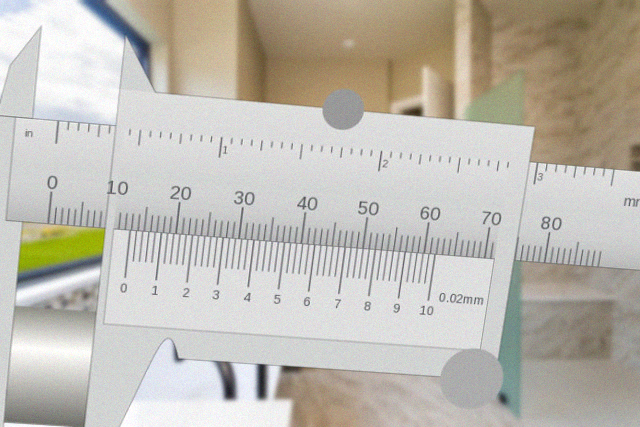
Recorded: 12.8,mm
